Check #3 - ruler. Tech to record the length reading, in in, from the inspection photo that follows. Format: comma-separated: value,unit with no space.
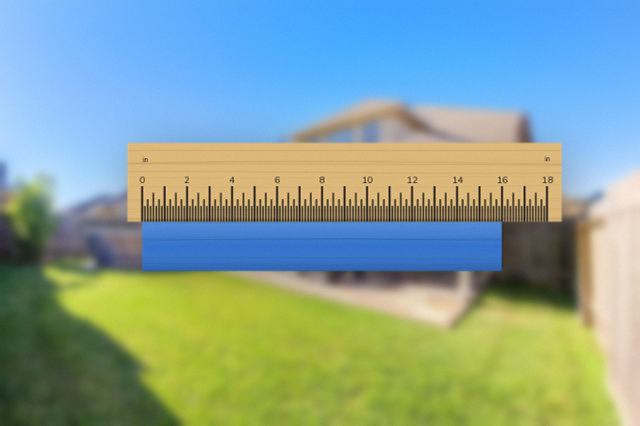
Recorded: 16,in
